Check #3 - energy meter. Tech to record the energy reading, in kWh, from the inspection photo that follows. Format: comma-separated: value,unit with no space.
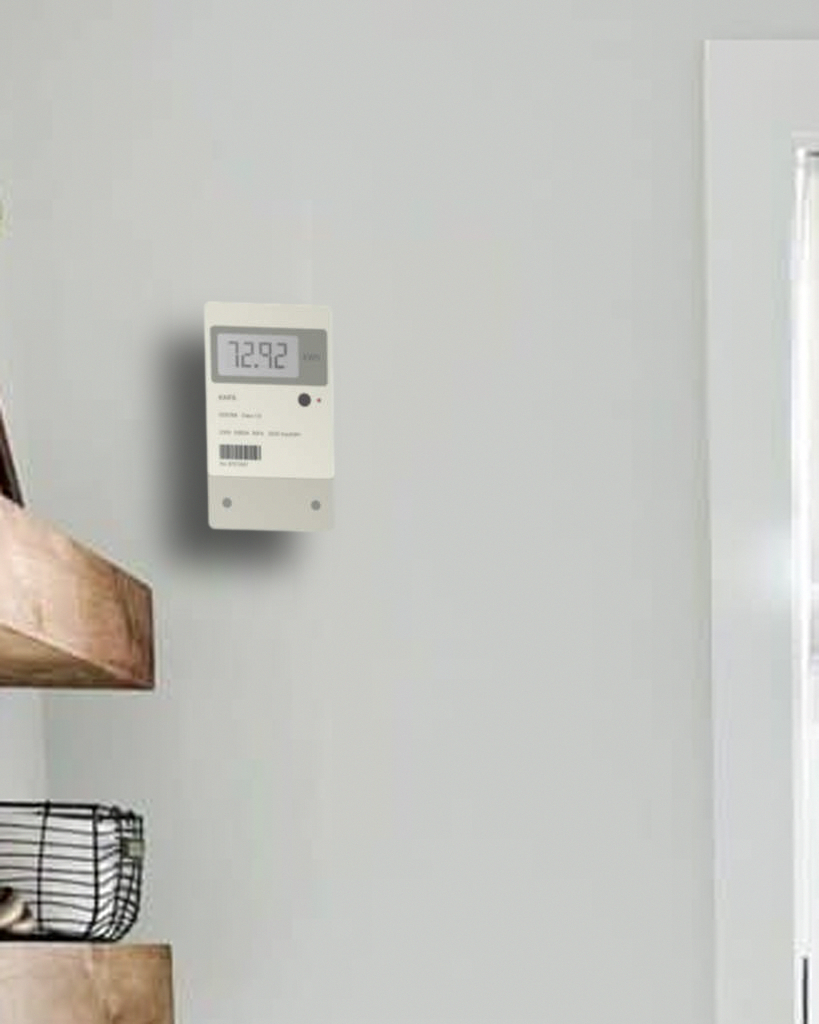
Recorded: 72.92,kWh
